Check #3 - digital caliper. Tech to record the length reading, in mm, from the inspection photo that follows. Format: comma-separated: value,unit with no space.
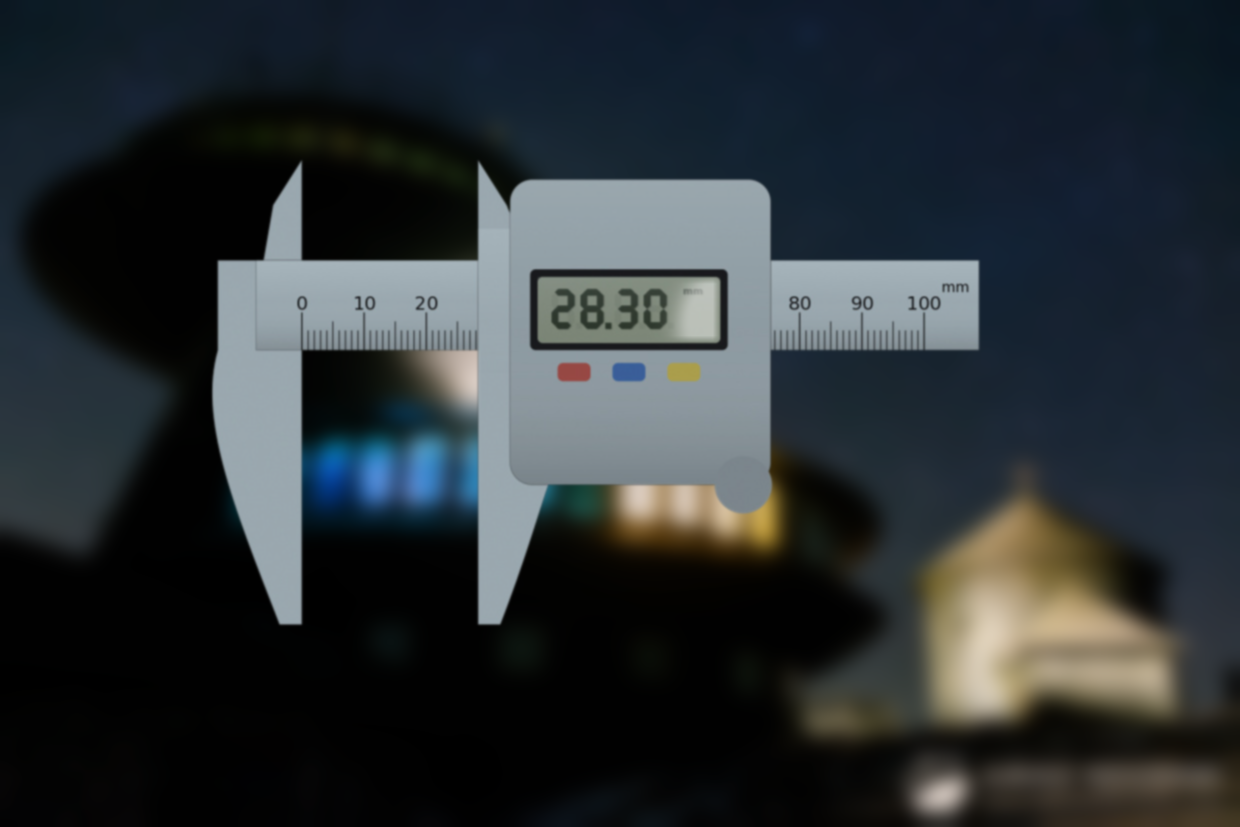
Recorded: 28.30,mm
